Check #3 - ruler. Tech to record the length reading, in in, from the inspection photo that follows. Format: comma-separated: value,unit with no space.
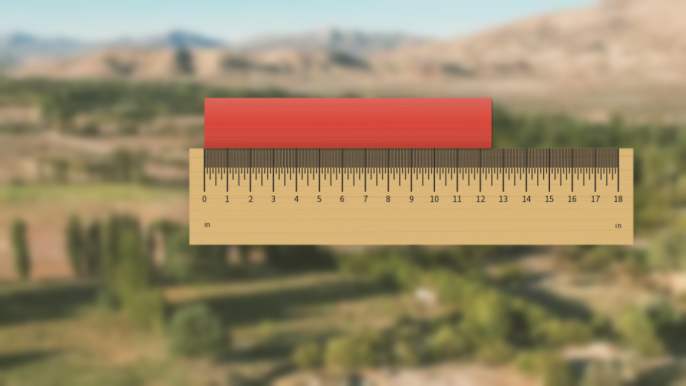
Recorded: 12.5,in
